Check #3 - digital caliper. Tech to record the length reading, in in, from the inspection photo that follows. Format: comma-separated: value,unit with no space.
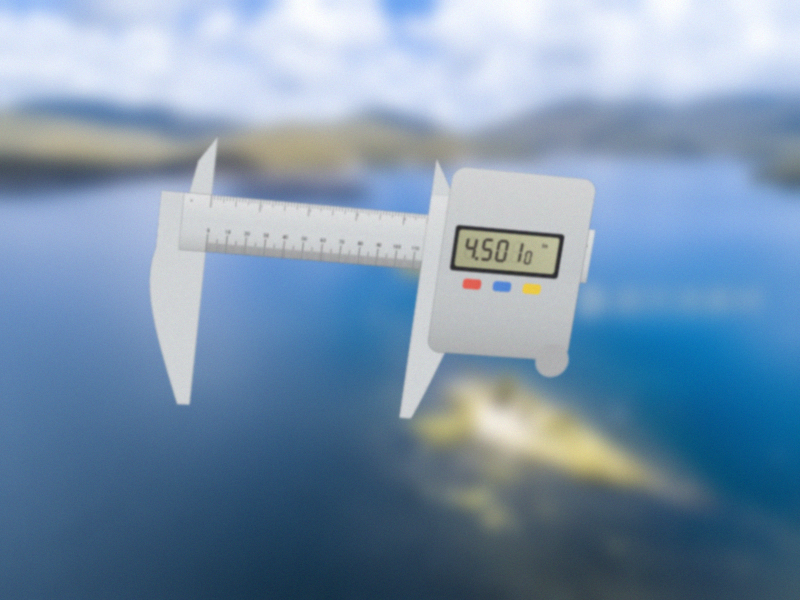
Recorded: 4.5010,in
